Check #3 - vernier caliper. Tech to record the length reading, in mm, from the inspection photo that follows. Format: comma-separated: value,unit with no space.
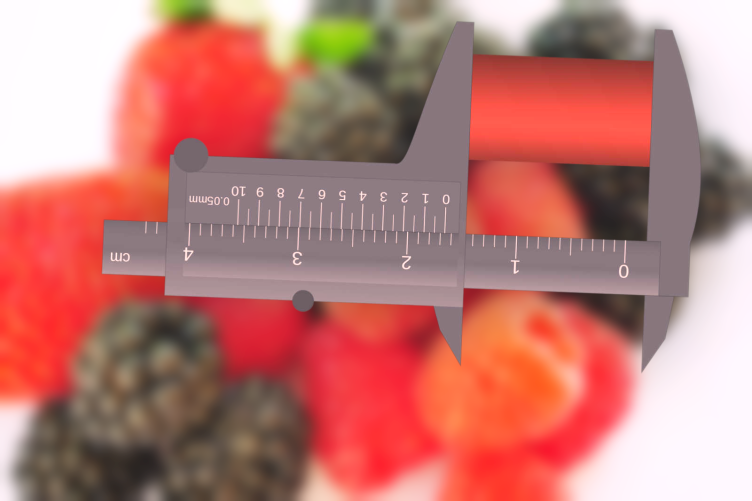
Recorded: 16.6,mm
